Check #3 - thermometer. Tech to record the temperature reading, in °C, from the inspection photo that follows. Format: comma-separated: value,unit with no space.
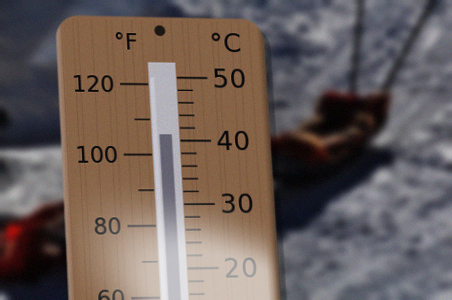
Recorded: 41,°C
